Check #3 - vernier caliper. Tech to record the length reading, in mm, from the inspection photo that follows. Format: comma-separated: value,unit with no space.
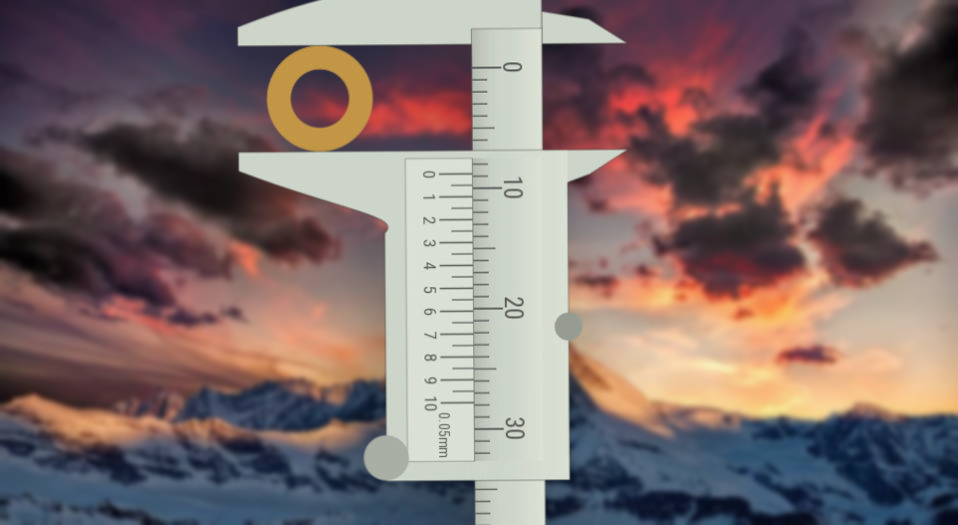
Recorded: 8.8,mm
